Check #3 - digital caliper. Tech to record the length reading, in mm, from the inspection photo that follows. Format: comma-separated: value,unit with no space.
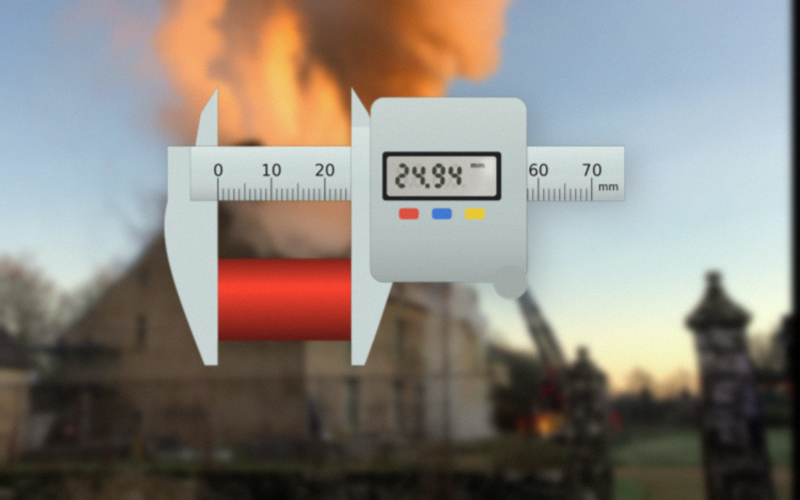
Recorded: 24.94,mm
